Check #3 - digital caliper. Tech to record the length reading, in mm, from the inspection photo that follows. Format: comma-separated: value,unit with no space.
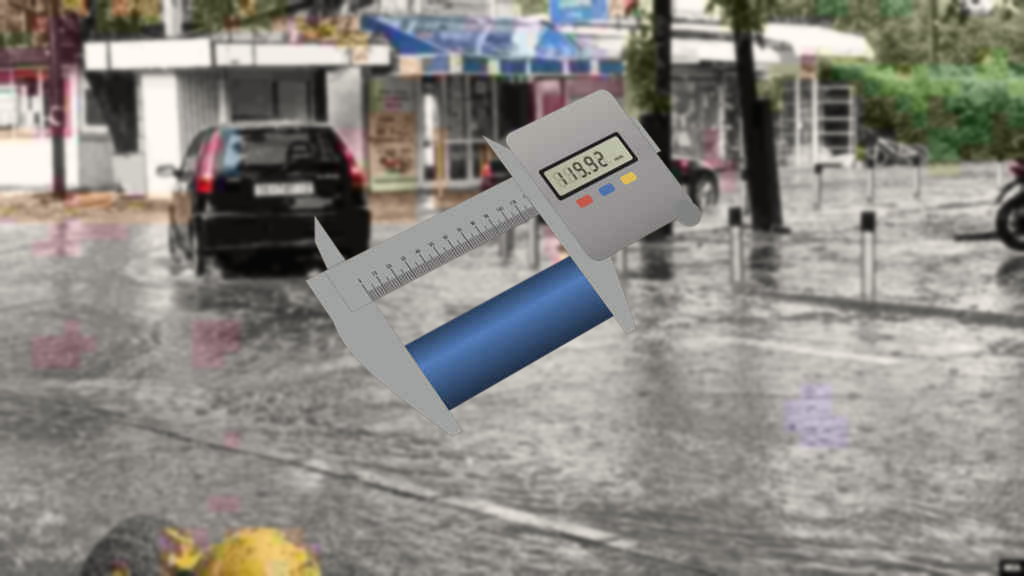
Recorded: 119.92,mm
